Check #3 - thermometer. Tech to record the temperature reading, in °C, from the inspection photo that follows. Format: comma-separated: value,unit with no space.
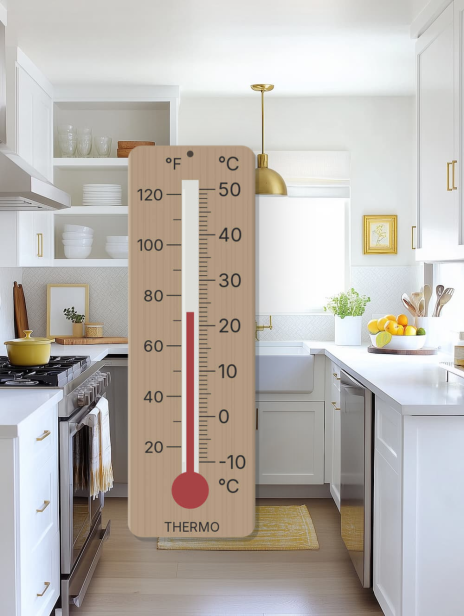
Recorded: 23,°C
